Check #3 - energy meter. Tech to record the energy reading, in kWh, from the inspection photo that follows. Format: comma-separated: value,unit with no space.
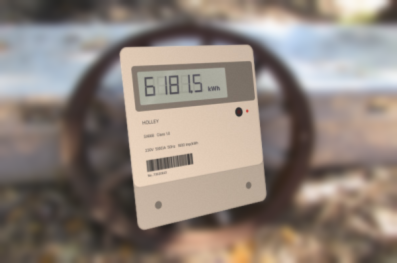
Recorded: 6181.5,kWh
